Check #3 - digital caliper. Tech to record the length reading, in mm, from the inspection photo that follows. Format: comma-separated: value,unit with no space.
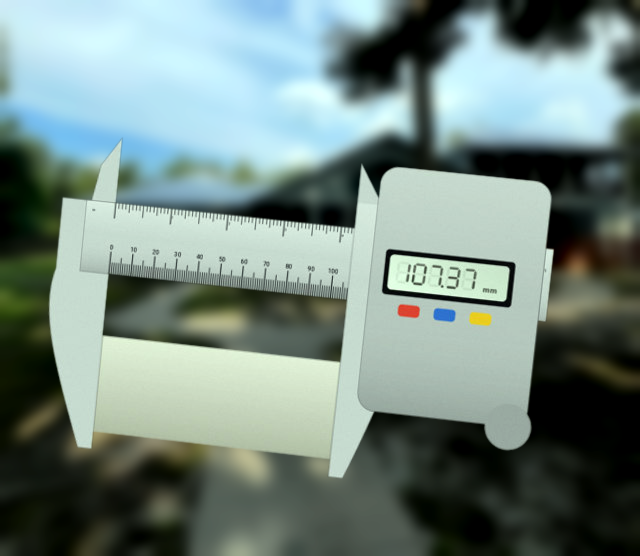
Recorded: 107.37,mm
